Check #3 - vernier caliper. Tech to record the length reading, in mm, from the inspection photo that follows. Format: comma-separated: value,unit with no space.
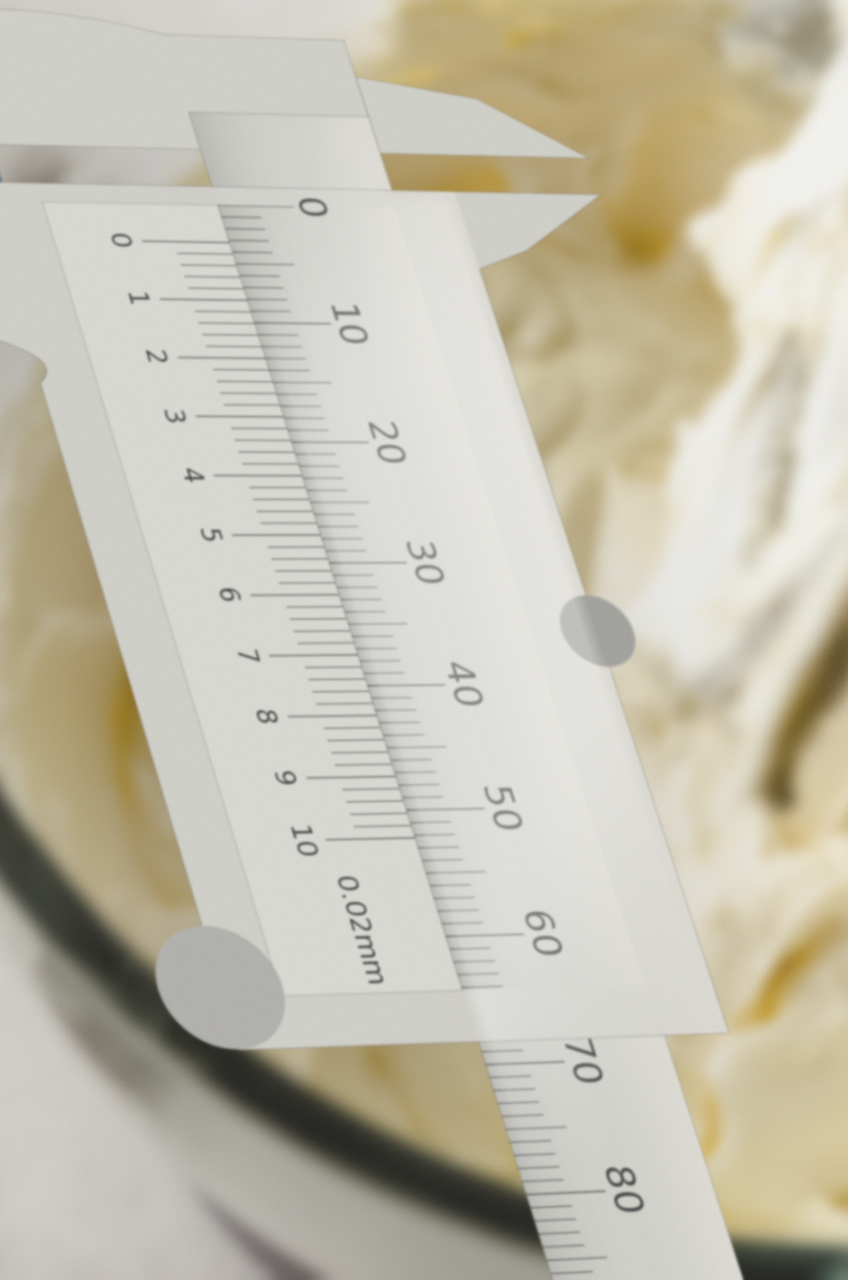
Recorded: 3.2,mm
